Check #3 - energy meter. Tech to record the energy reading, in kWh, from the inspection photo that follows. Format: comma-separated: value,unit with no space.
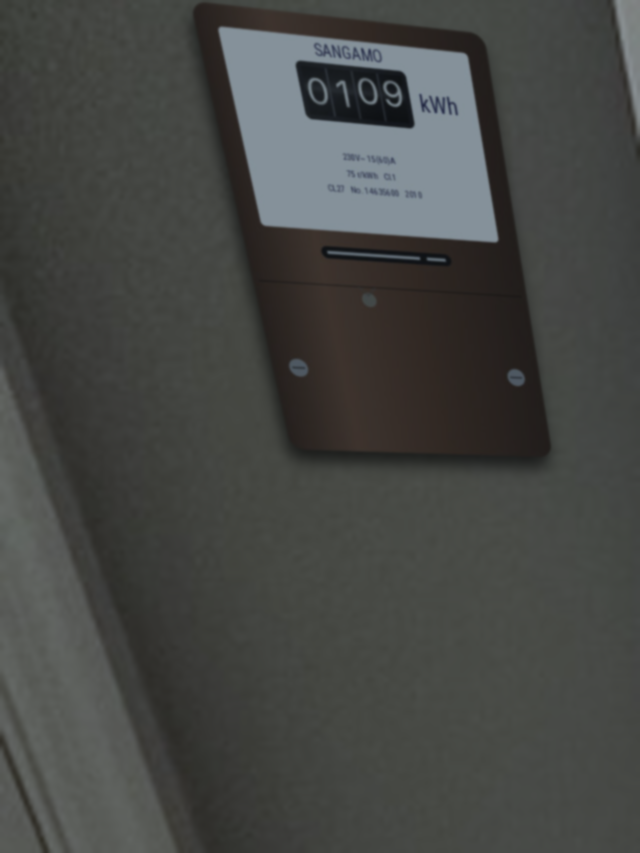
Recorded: 109,kWh
